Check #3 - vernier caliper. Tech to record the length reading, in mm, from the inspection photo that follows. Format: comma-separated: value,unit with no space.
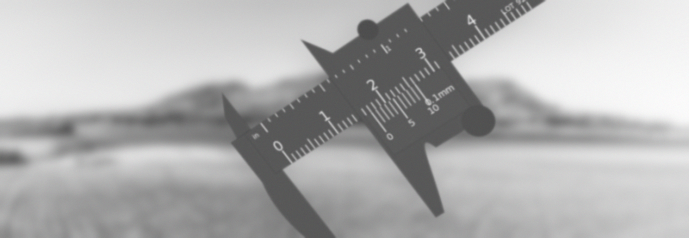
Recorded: 17.0,mm
